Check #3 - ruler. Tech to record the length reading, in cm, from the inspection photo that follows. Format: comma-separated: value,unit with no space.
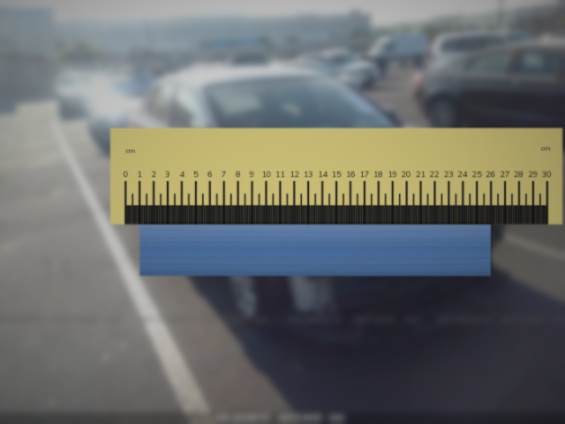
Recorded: 25,cm
